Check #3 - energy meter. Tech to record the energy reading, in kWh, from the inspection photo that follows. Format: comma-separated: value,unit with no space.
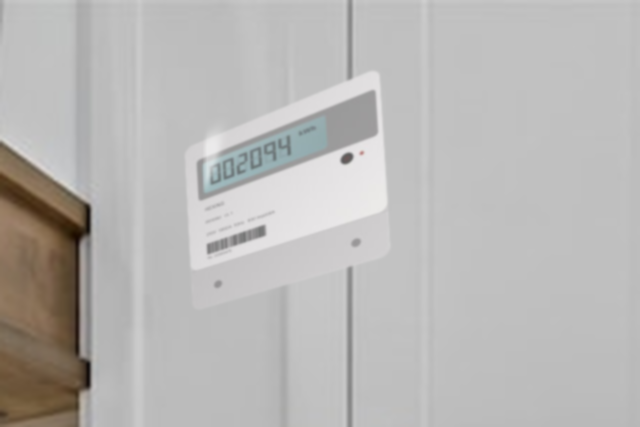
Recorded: 2094,kWh
